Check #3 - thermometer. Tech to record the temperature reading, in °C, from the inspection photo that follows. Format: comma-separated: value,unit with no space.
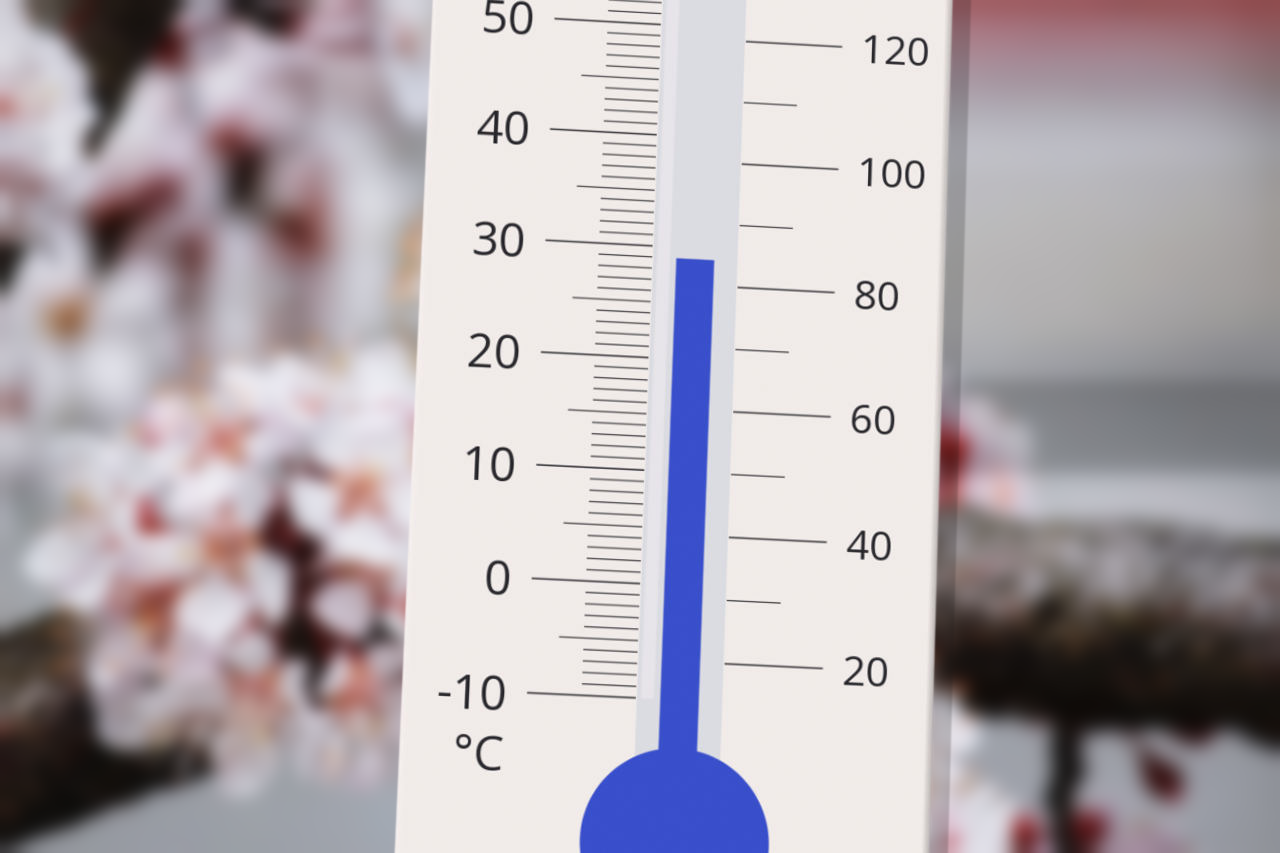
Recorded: 29,°C
